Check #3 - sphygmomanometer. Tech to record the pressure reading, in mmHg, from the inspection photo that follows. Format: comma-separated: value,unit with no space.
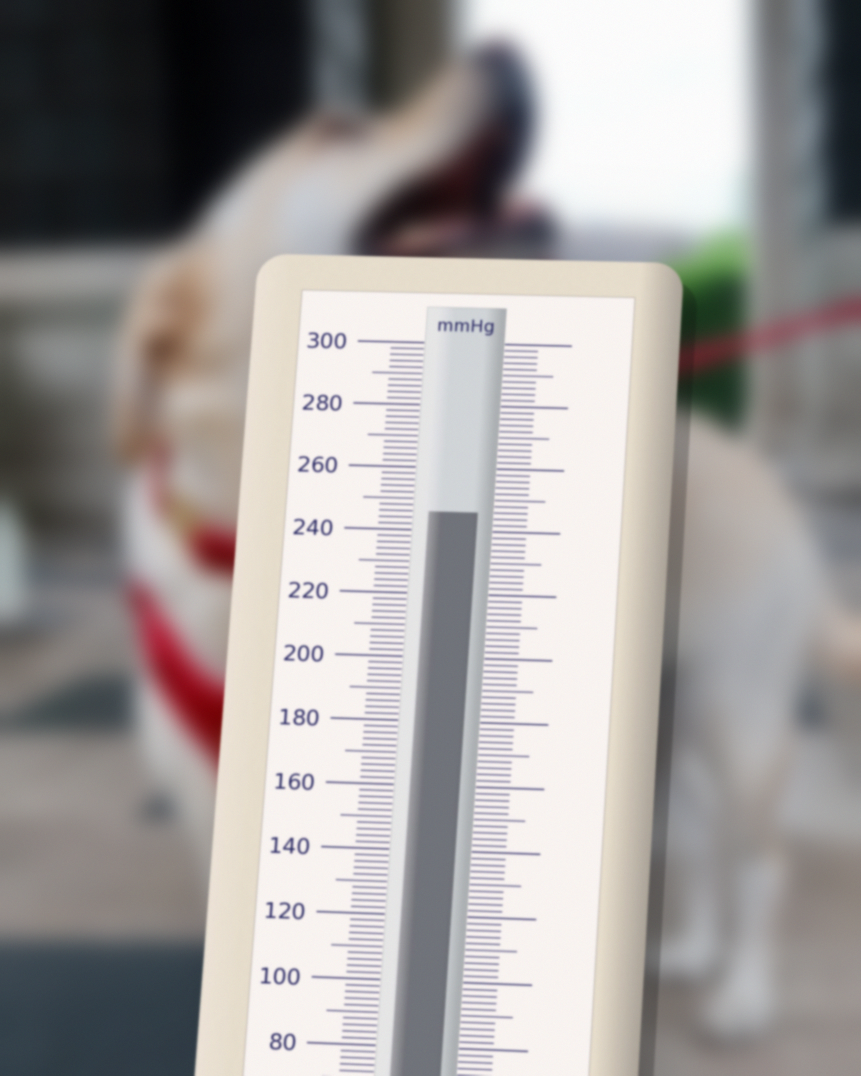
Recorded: 246,mmHg
